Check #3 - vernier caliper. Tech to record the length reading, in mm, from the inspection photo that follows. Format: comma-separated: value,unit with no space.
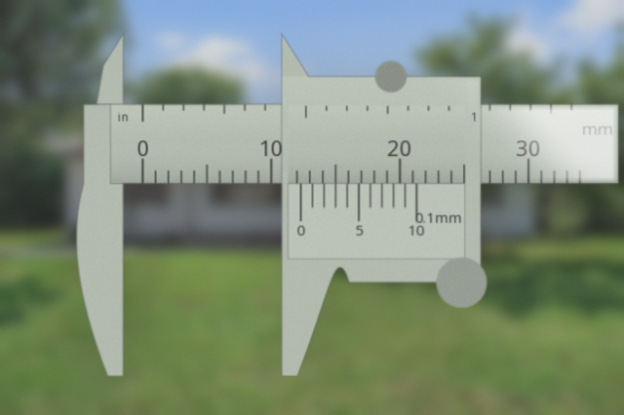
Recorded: 12.3,mm
